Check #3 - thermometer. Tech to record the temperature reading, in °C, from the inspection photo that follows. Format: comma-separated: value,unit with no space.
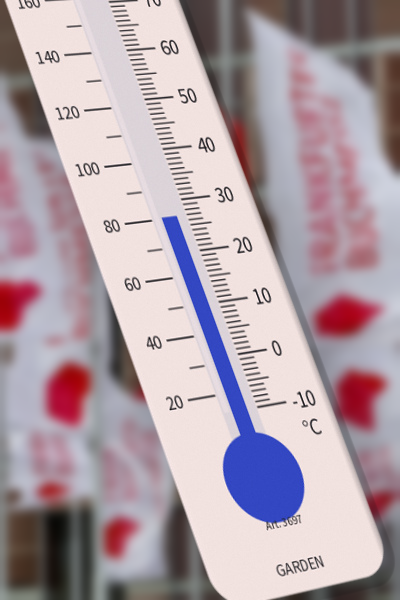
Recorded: 27,°C
